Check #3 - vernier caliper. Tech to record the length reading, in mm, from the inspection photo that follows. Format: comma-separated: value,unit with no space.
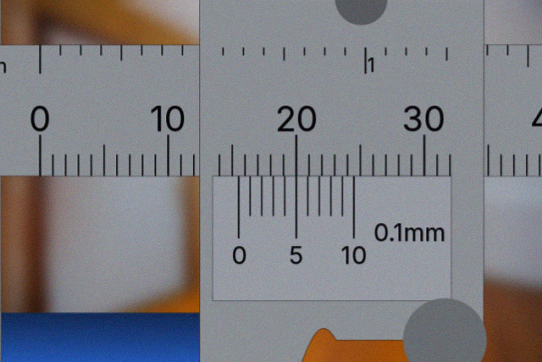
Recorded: 15.5,mm
